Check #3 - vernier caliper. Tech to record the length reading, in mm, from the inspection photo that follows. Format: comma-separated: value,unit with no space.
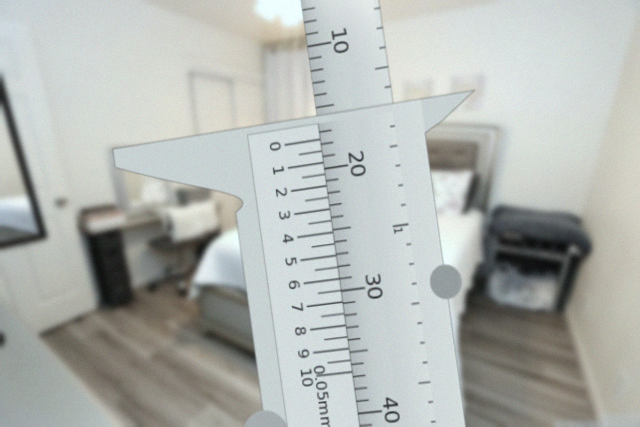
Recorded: 17.6,mm
